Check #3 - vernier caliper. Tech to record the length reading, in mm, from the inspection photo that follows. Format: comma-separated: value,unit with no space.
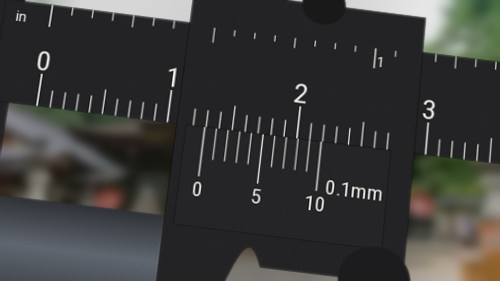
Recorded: 12.9,mm
